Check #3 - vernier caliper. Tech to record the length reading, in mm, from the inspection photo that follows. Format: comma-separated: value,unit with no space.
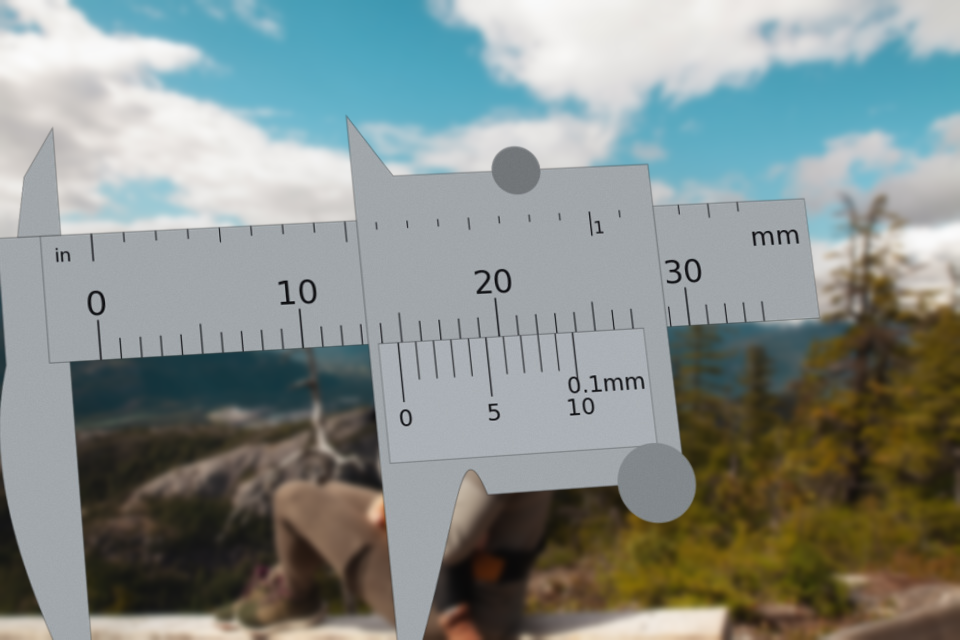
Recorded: 14.8,mm
